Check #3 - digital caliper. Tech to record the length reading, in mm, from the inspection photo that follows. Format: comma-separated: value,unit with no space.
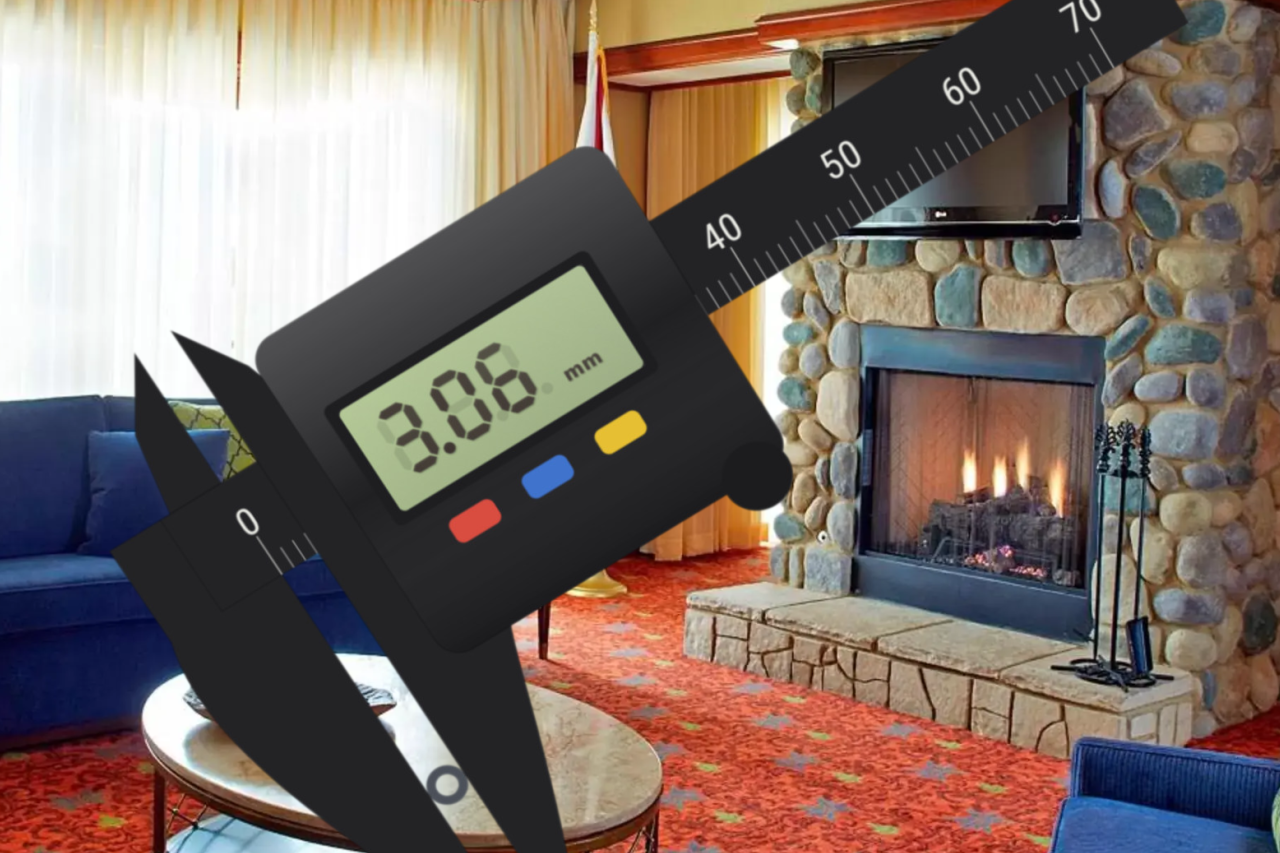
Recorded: 3.06,mm
